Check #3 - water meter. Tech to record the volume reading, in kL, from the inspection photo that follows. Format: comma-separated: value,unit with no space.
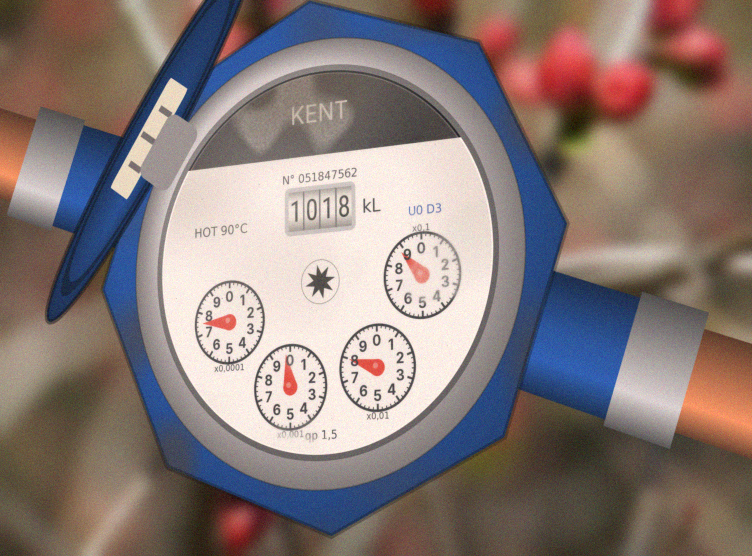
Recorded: 1018.8797,kL
